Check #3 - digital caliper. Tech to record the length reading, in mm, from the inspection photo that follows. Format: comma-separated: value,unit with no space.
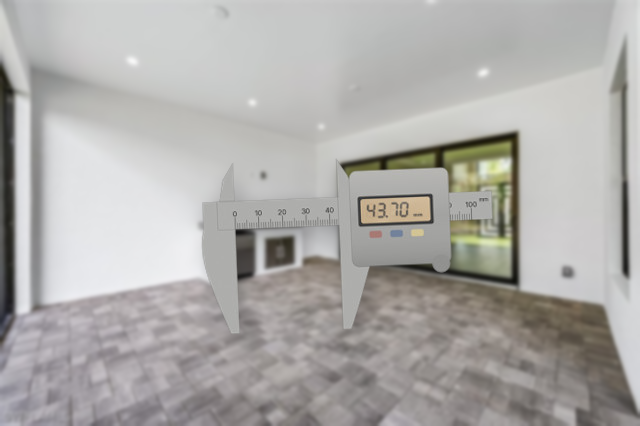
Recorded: 43.70,mm
